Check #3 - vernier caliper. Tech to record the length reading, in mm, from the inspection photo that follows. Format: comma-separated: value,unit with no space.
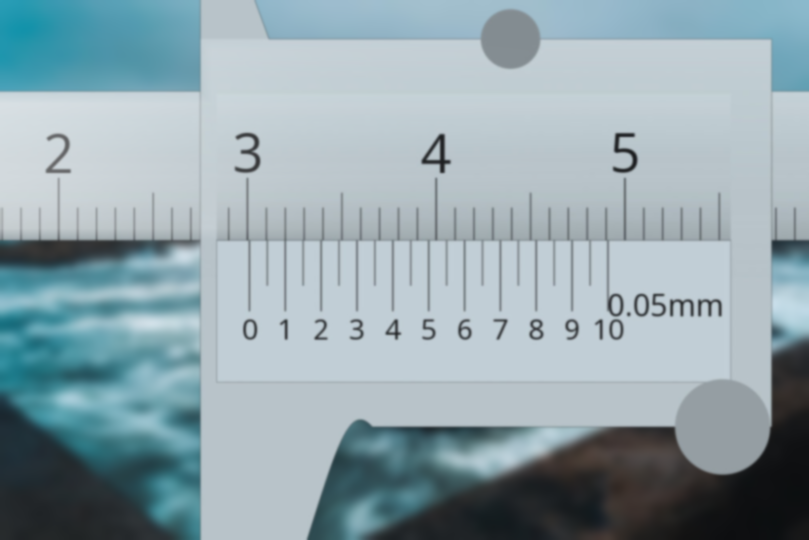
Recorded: 30.1,mm
